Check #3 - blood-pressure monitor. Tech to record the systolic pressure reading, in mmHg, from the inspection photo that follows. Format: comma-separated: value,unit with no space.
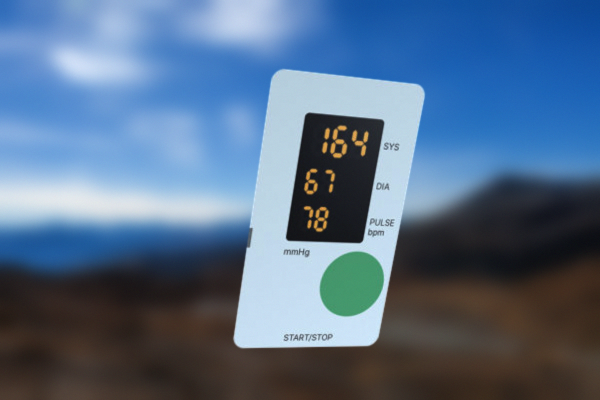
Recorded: 164,mmHg
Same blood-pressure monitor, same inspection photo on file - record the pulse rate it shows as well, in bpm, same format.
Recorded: 78,bpm
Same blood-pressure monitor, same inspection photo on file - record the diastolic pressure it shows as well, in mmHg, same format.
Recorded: 67,mmHg
